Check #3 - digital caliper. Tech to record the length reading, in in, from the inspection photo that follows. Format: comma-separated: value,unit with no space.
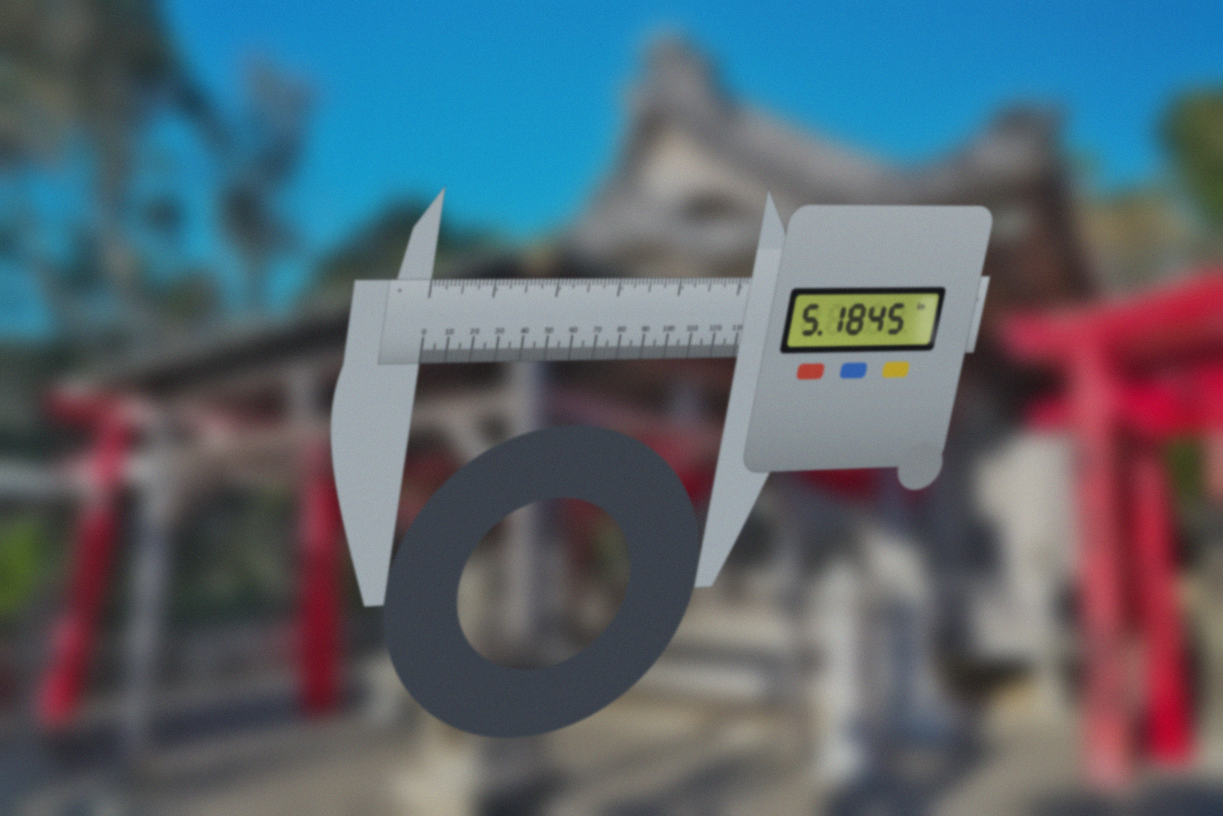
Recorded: 5.1845,in
